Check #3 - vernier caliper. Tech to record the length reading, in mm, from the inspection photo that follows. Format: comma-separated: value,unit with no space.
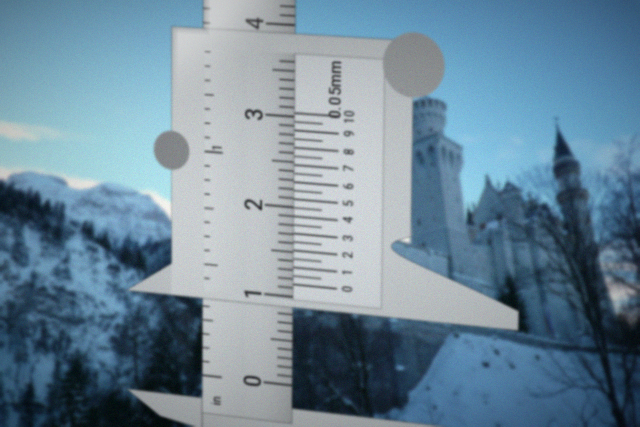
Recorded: 11.4,mm
